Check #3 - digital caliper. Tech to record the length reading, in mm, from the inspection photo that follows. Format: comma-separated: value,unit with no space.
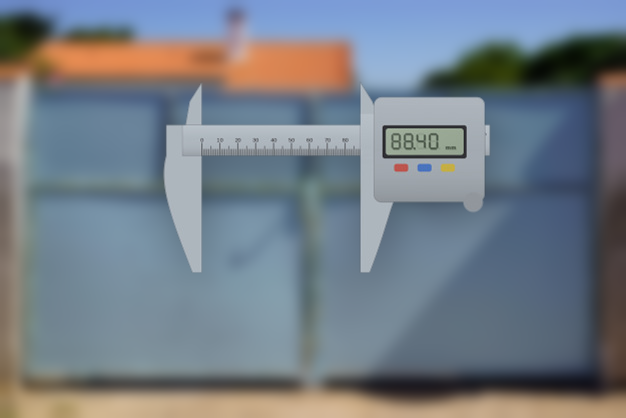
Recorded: 88.40,mm
